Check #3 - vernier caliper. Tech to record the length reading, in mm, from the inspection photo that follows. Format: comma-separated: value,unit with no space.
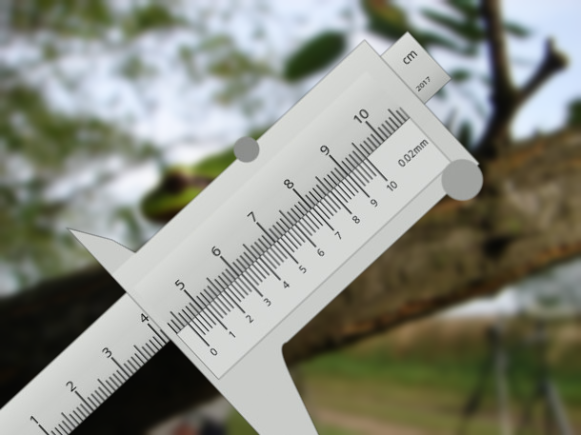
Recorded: 46.0,mm
